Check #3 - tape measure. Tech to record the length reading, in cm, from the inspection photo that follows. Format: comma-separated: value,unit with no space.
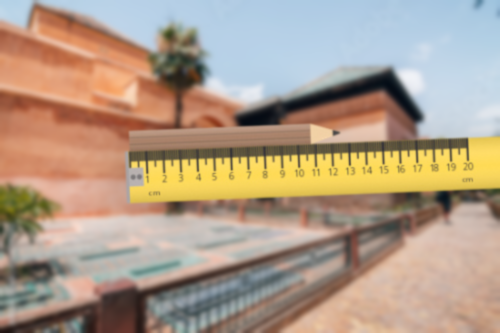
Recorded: 12.5,cm
